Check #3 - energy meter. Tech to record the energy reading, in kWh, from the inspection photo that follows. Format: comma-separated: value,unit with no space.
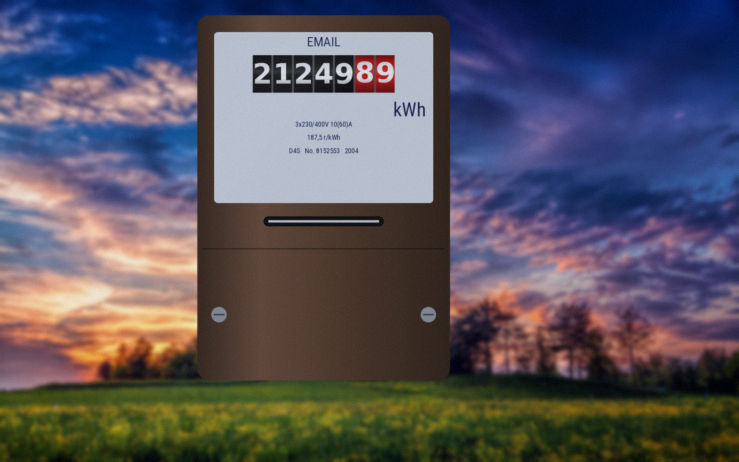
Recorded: 21249.89,kWh
